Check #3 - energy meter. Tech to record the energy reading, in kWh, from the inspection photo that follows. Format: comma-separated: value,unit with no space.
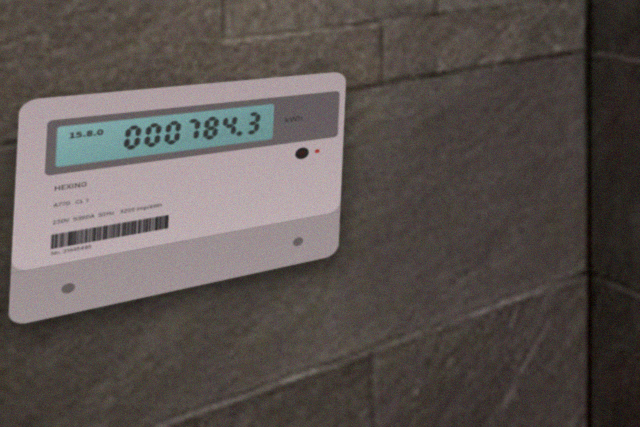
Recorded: 784.3,kWh
